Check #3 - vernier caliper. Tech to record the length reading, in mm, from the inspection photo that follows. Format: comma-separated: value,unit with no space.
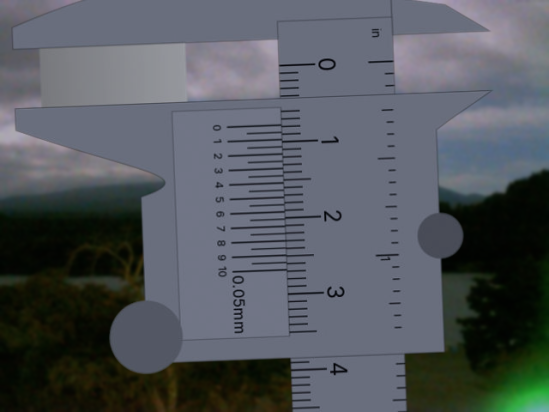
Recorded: 7.8,mm
